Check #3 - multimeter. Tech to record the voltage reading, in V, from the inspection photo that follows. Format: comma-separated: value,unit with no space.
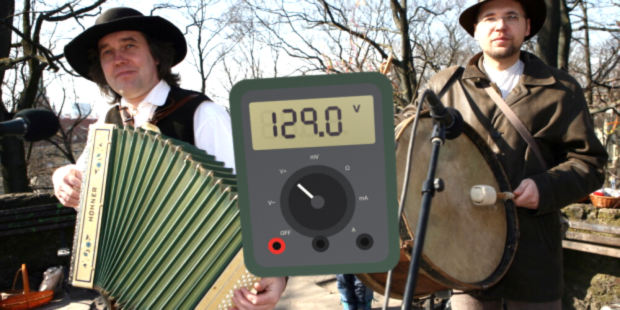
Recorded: 129.0,V
